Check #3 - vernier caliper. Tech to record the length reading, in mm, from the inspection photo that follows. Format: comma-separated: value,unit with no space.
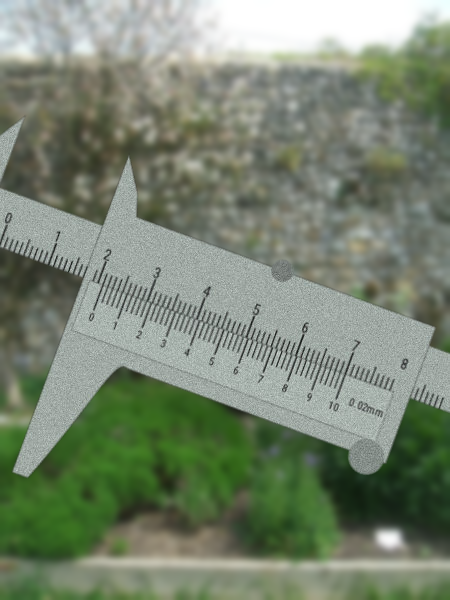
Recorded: 21.0,mm
